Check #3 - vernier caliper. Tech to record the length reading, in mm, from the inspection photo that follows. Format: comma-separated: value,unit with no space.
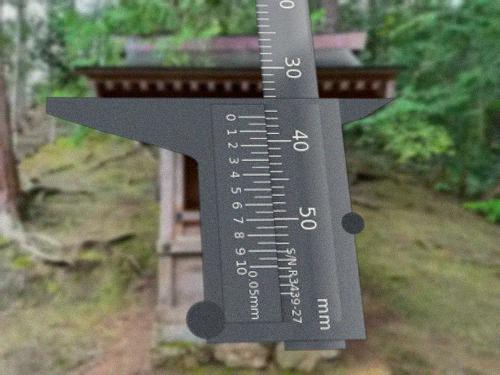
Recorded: 36.8,mm
